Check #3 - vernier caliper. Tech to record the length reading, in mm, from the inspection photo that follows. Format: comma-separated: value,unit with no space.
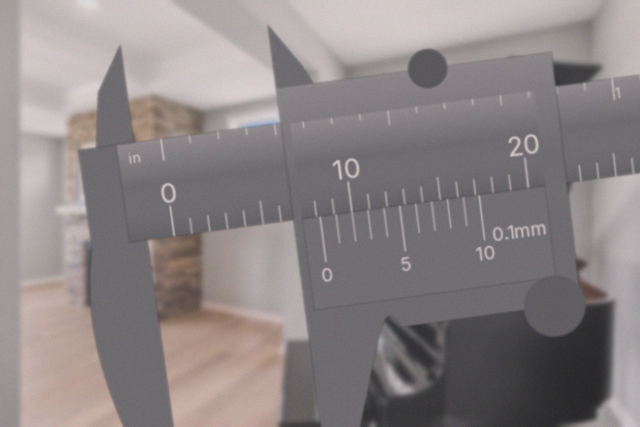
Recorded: 8.2,mm
